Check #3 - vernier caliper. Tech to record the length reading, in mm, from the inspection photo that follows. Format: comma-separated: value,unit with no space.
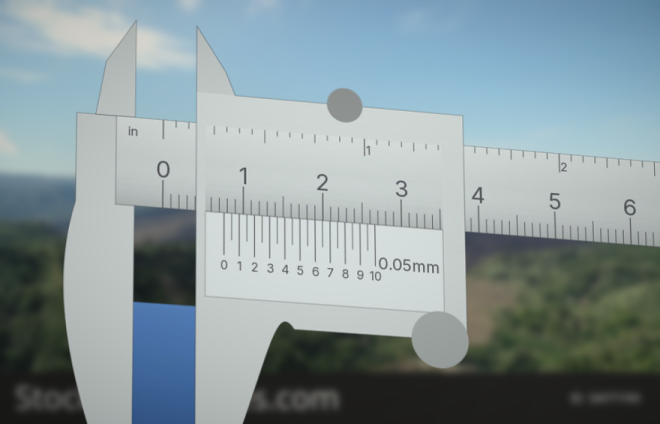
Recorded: 7.6,mm
